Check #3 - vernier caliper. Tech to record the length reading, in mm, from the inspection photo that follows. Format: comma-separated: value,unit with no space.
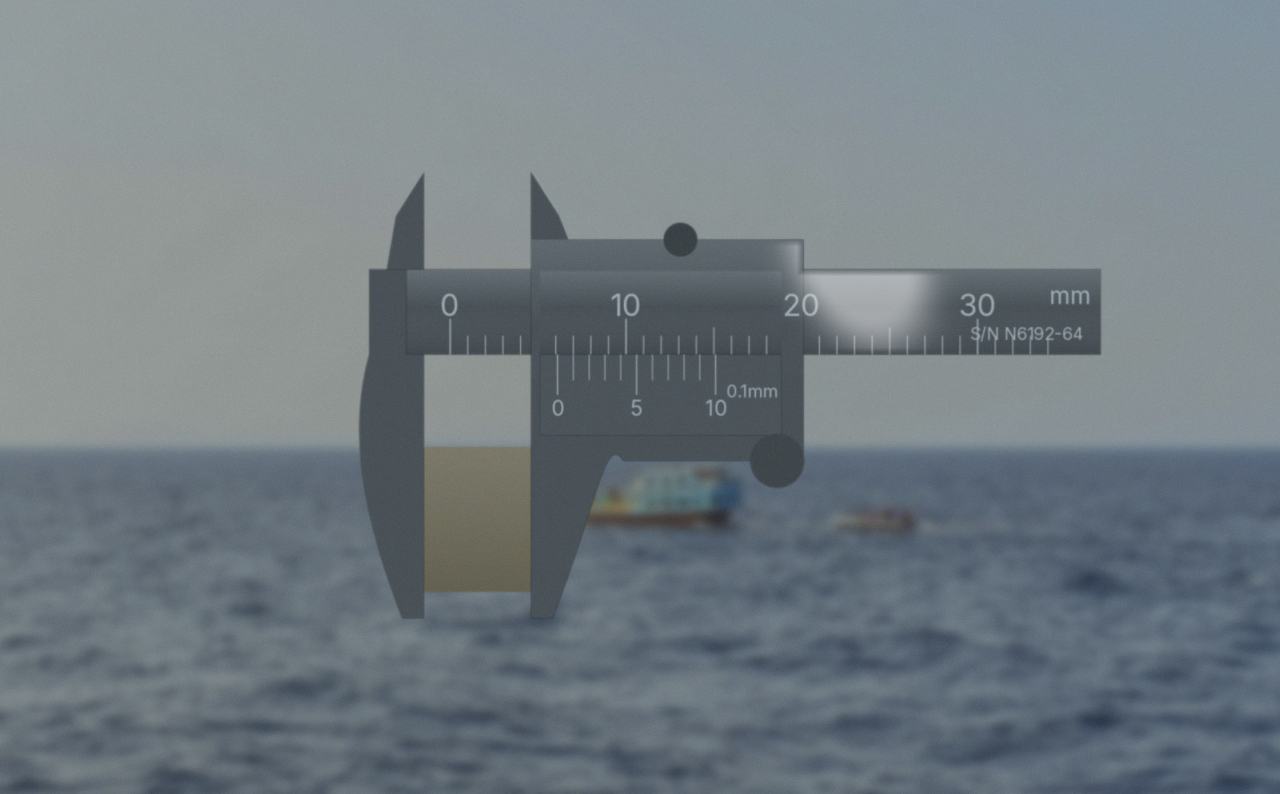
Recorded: 6.1,mm
